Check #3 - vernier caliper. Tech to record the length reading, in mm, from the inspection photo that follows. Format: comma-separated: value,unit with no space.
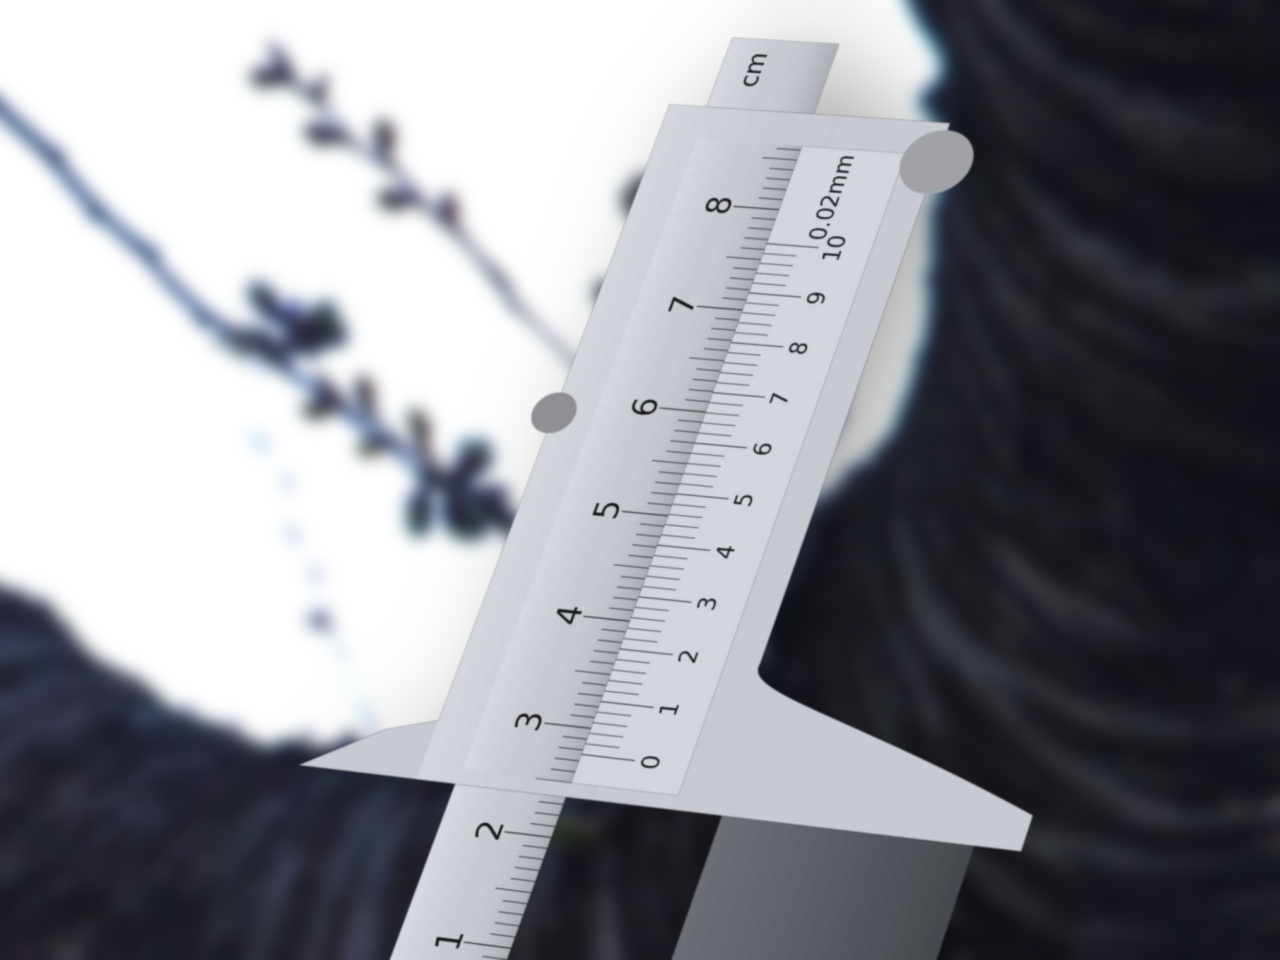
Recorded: 27.6,mm
